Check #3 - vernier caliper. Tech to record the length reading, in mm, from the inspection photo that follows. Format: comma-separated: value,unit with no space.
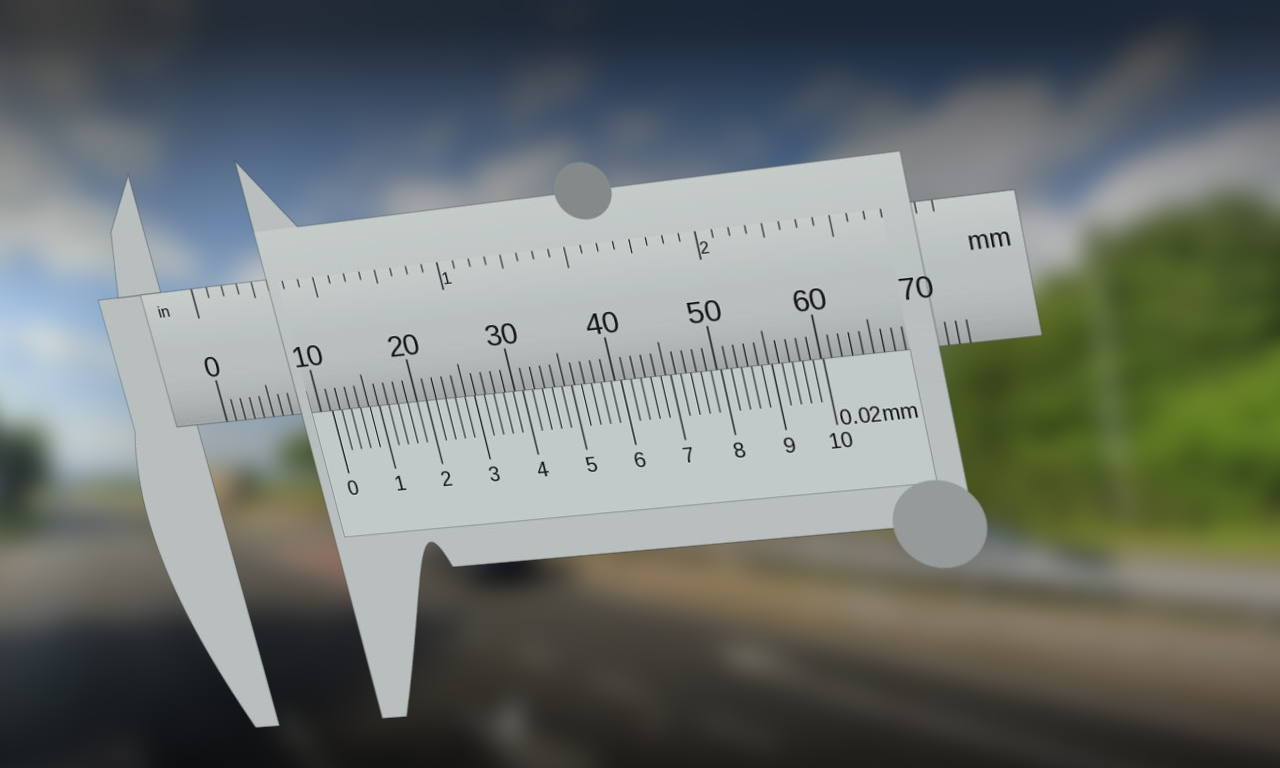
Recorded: 11.2,mm
